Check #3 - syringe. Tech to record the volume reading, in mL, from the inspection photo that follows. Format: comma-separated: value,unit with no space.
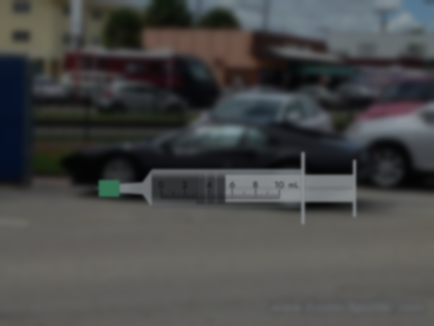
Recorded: 3,mL
